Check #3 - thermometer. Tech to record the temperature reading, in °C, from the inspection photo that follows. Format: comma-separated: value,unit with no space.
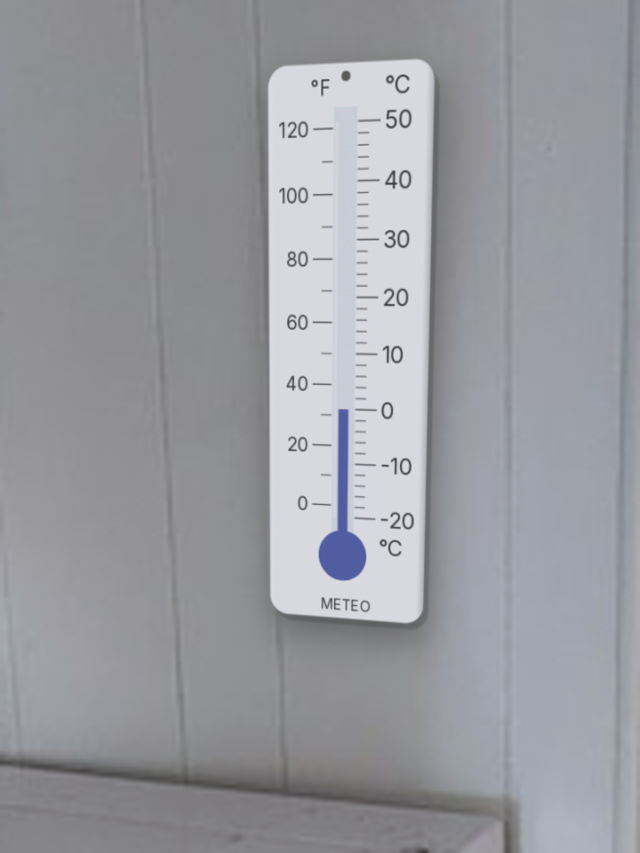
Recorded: 0,°C
